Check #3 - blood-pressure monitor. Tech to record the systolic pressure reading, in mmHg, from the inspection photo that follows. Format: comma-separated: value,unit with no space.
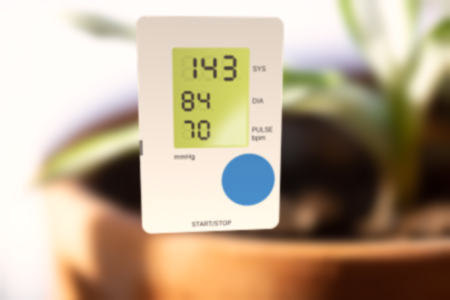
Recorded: 143,mmHg
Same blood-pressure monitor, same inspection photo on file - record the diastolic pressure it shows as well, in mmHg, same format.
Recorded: 84,mmHg
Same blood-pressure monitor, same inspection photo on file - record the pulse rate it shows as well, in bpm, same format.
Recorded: 70,bpm
